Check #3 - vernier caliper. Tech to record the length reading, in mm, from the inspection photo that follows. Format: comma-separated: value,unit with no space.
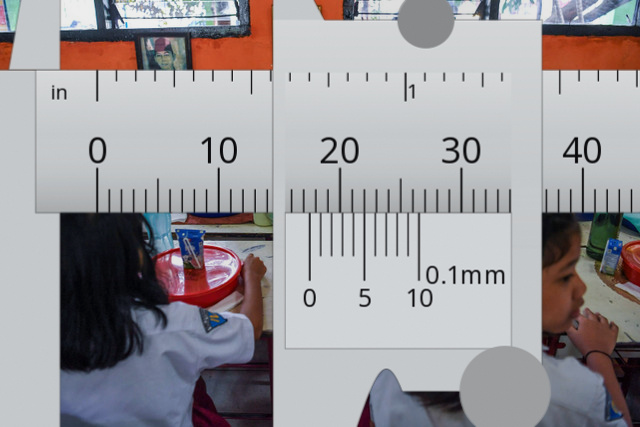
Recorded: 17.5,mm
